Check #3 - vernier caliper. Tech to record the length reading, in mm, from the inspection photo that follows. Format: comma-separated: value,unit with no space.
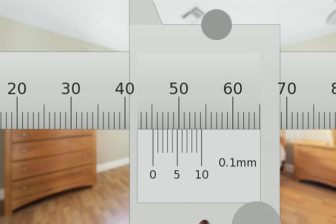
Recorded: 45.2,mm
